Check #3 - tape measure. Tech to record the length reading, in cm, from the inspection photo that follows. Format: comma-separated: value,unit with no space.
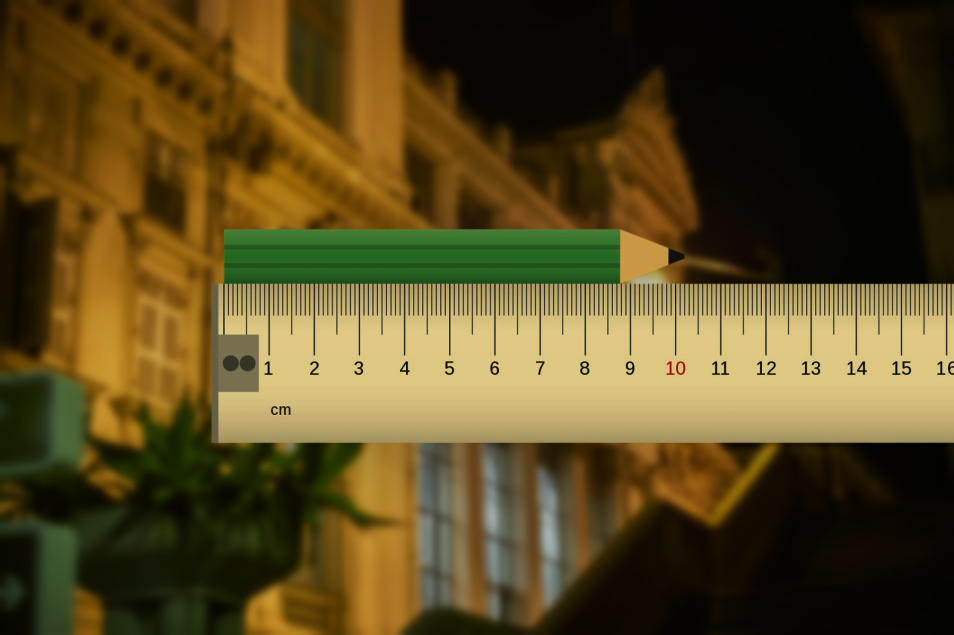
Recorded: 10.2,cm
